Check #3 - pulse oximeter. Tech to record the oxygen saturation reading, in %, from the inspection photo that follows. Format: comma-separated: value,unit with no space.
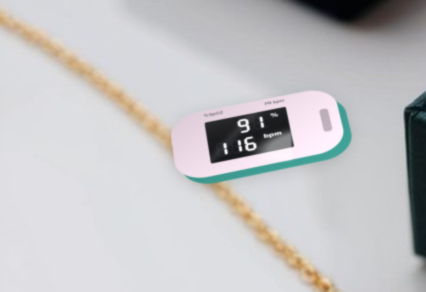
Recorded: 91,%
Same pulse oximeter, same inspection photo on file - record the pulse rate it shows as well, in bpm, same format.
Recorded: 116,bpm
